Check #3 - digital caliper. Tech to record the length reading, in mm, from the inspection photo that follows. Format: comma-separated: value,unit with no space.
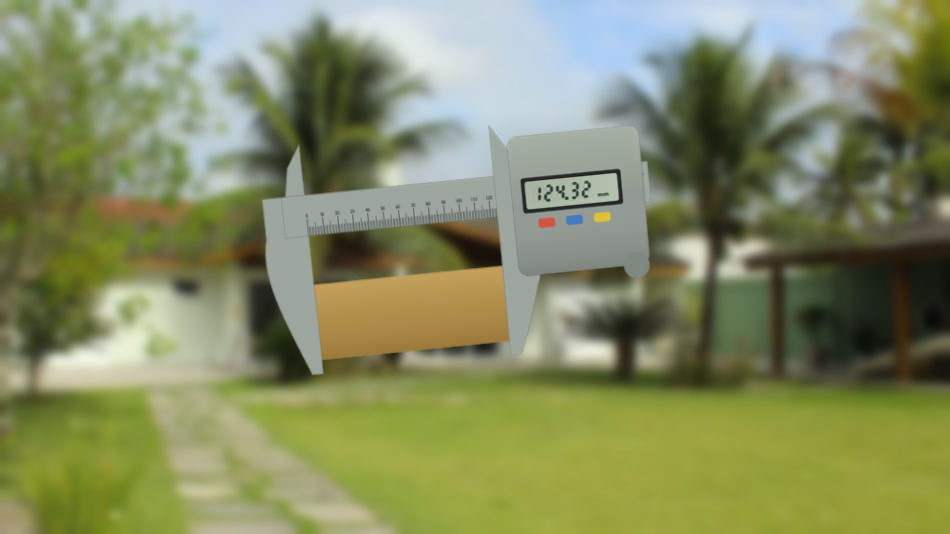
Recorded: 124.32,mm
